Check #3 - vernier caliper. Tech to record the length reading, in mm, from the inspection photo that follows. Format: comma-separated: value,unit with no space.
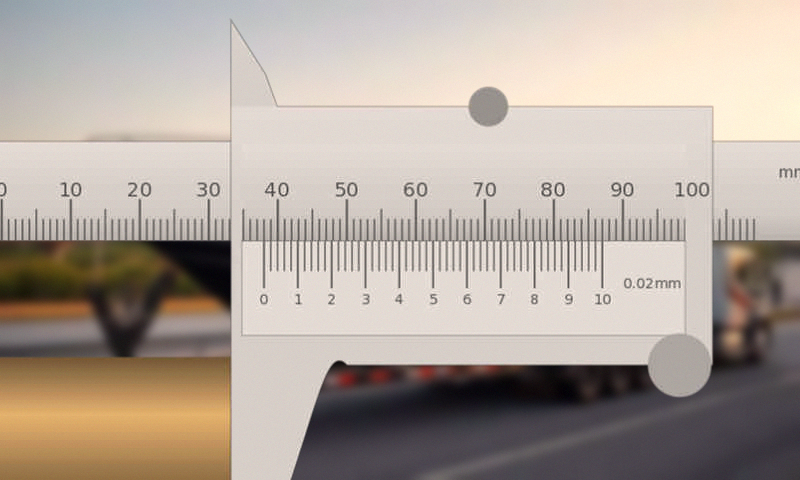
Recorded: 38.0,mm
